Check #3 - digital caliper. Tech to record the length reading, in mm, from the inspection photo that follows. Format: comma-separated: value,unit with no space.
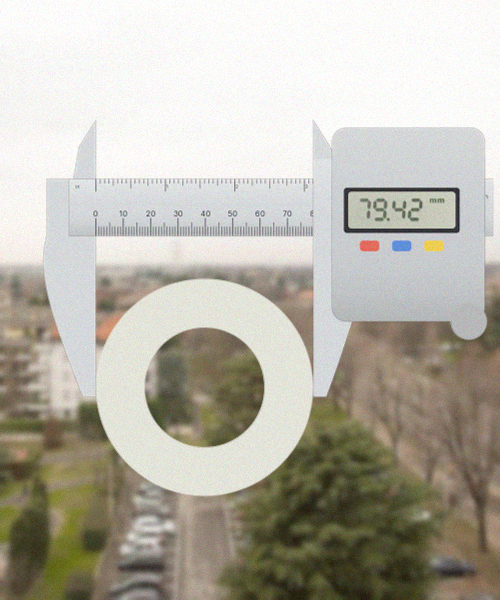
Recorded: 79.42,mm
